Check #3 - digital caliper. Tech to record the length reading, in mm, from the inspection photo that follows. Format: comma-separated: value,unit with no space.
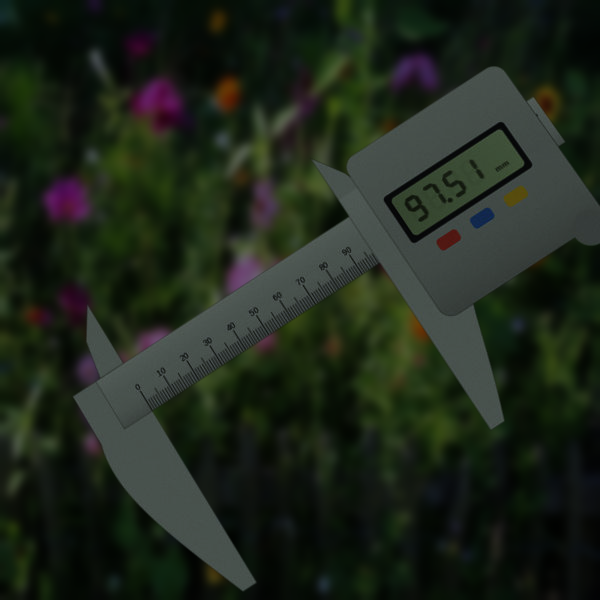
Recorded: 97.51,mm
